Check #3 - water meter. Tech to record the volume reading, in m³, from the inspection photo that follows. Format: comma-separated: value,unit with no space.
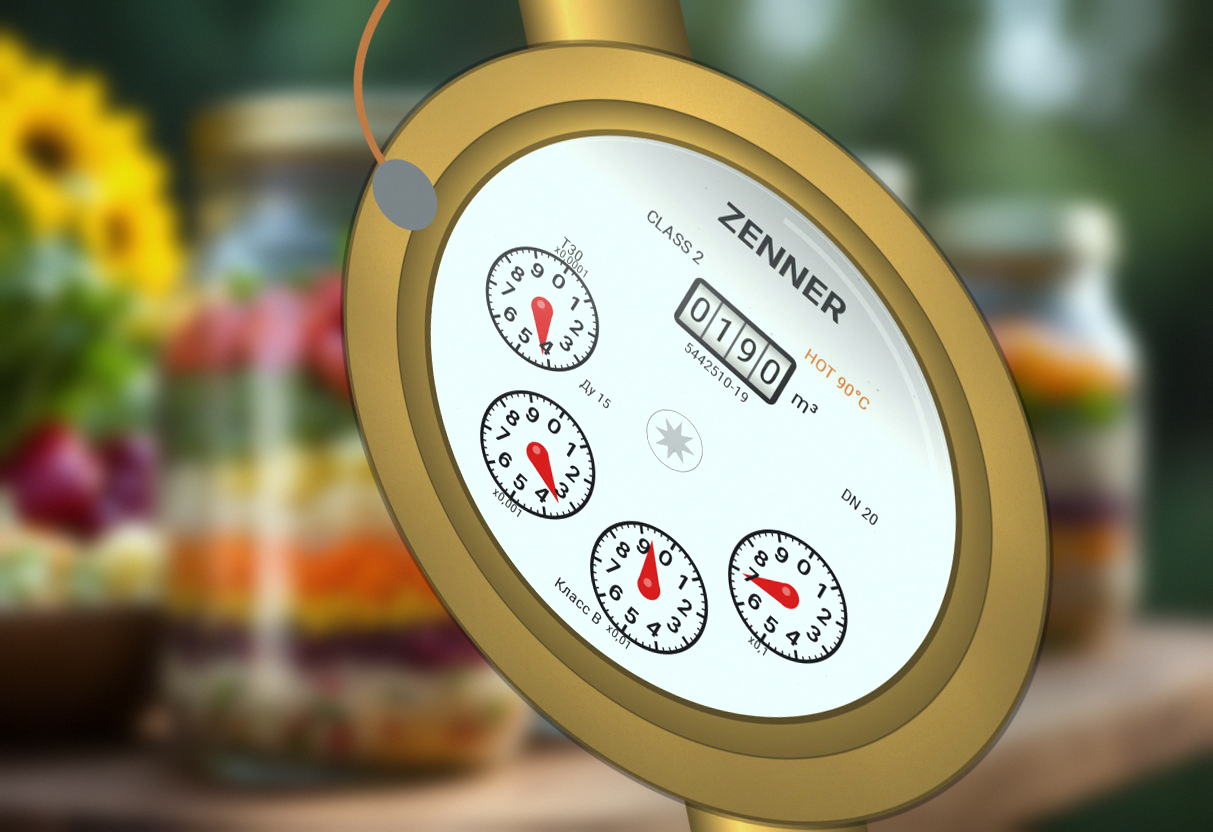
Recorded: 190.6934,m³
